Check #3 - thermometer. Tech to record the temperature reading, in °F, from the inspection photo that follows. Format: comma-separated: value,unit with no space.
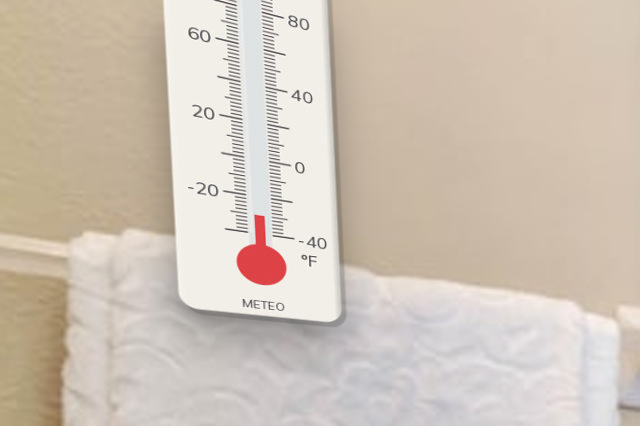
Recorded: -30,°F
